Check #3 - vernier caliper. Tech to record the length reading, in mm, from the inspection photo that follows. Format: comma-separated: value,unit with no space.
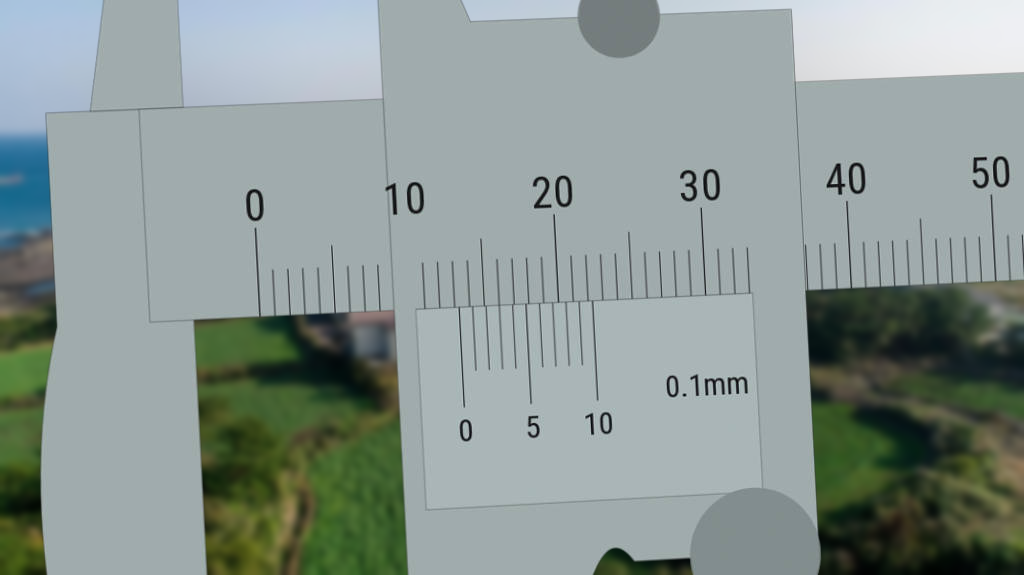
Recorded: 13.3,mm
